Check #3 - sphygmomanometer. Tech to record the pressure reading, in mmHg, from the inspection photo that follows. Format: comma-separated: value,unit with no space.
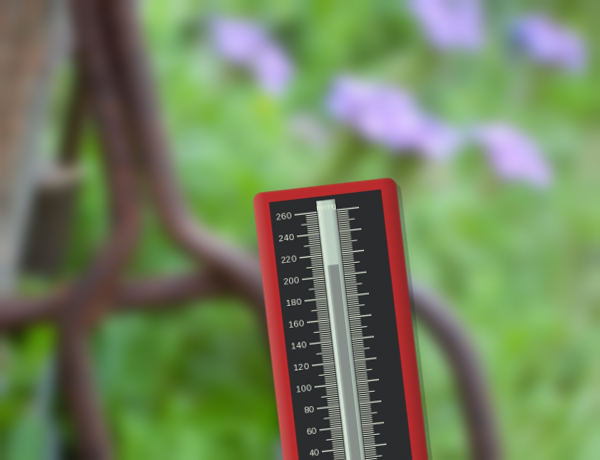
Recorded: 210,mmHg
